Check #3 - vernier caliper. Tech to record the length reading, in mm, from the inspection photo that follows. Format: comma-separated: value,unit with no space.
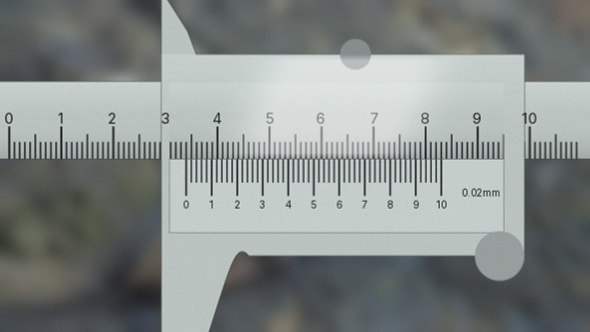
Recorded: 34.0,mm
